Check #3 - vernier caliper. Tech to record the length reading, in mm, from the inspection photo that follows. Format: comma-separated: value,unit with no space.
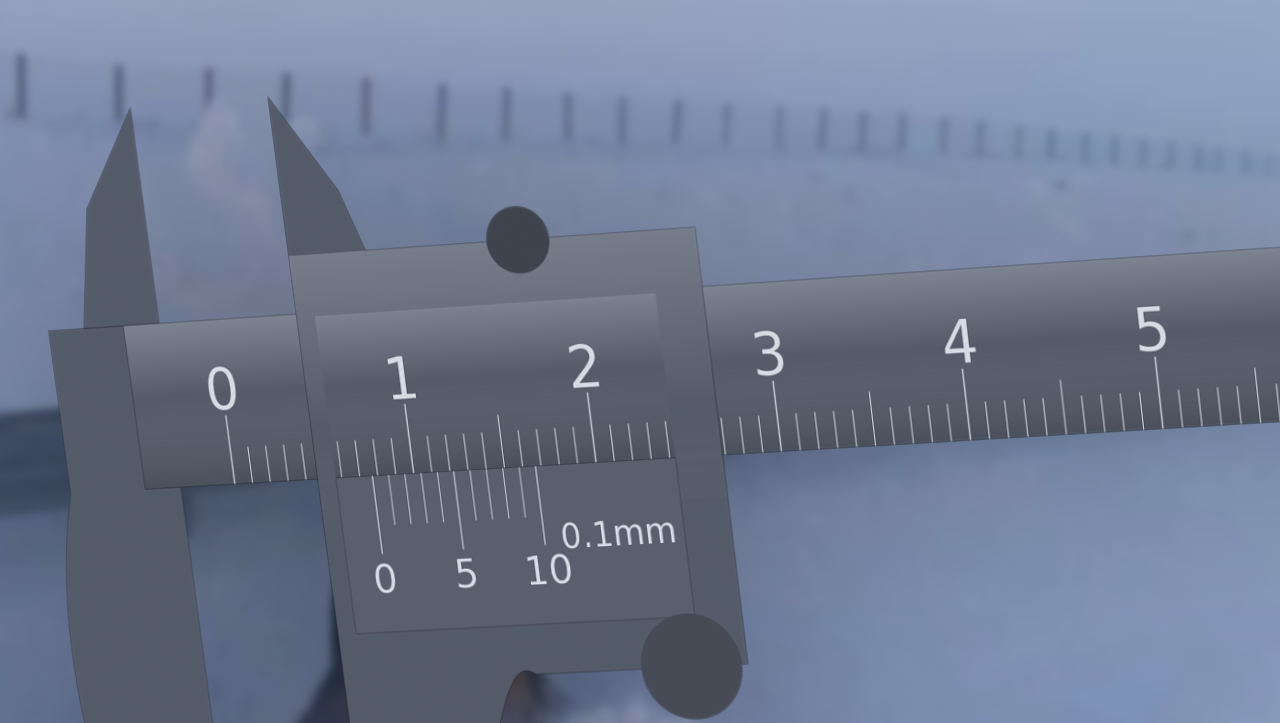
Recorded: 7.7,mm
